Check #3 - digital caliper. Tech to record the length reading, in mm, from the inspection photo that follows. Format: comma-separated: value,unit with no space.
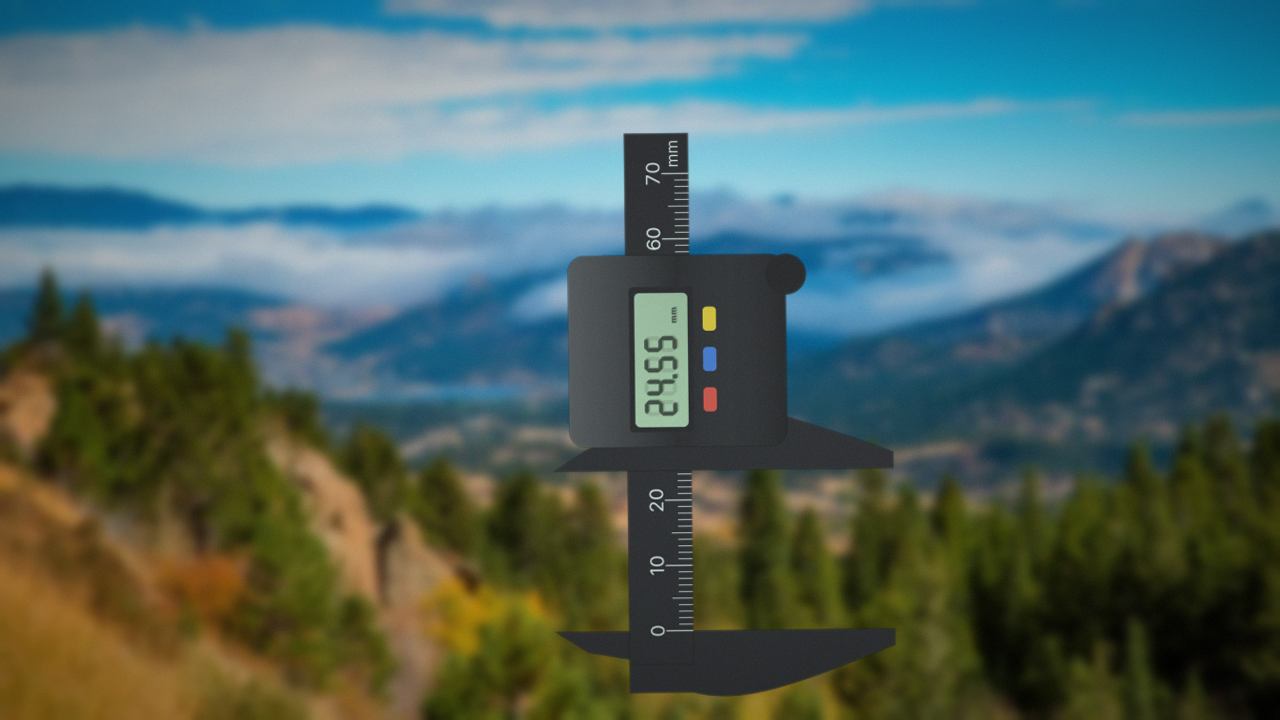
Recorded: 24.55,mm
